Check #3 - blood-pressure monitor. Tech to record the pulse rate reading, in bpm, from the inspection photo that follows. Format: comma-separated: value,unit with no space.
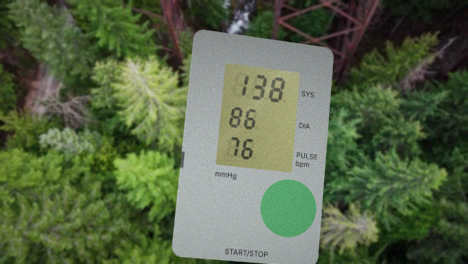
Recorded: 76,bpm
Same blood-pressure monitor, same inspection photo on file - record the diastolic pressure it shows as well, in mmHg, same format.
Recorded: 86,mmHg
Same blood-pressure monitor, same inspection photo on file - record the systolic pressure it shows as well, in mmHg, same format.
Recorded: 138,mmHg
